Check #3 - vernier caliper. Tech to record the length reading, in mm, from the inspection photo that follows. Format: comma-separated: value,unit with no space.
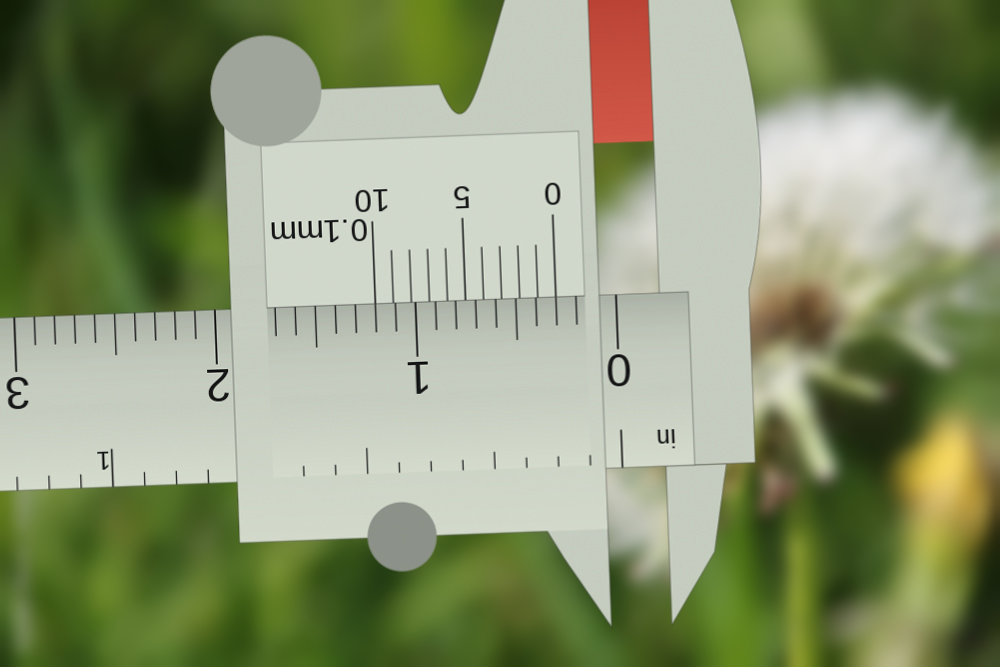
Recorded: 3.0,mm
